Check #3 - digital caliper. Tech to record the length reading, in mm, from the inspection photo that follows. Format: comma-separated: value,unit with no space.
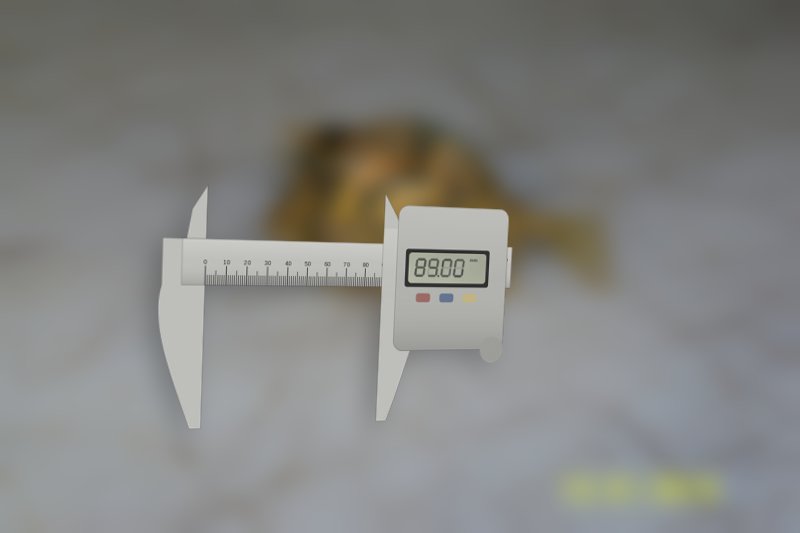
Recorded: 89.00,mm
